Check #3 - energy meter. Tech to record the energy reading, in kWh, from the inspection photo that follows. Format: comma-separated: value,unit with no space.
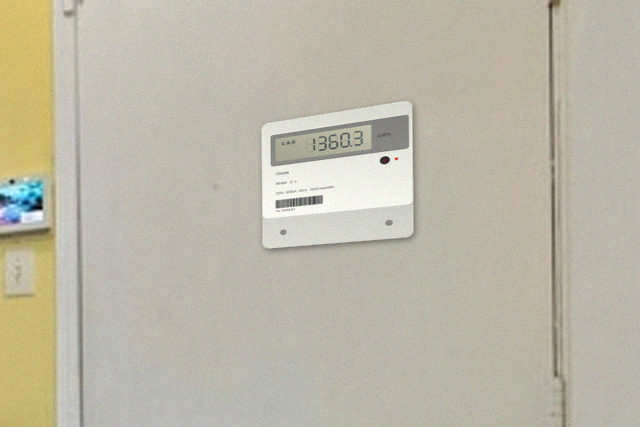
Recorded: 1360.3,kWh
